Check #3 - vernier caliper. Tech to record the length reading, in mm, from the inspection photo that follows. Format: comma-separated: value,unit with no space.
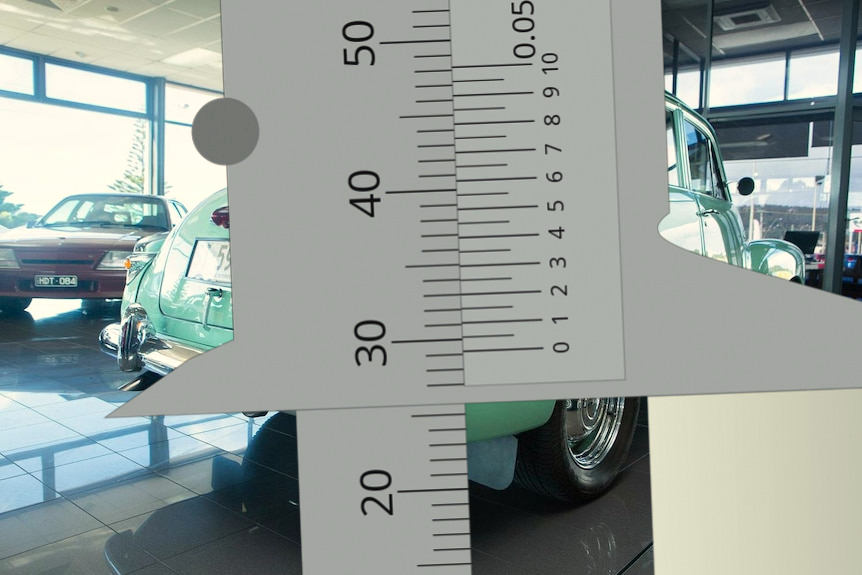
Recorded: 29.2,mm
